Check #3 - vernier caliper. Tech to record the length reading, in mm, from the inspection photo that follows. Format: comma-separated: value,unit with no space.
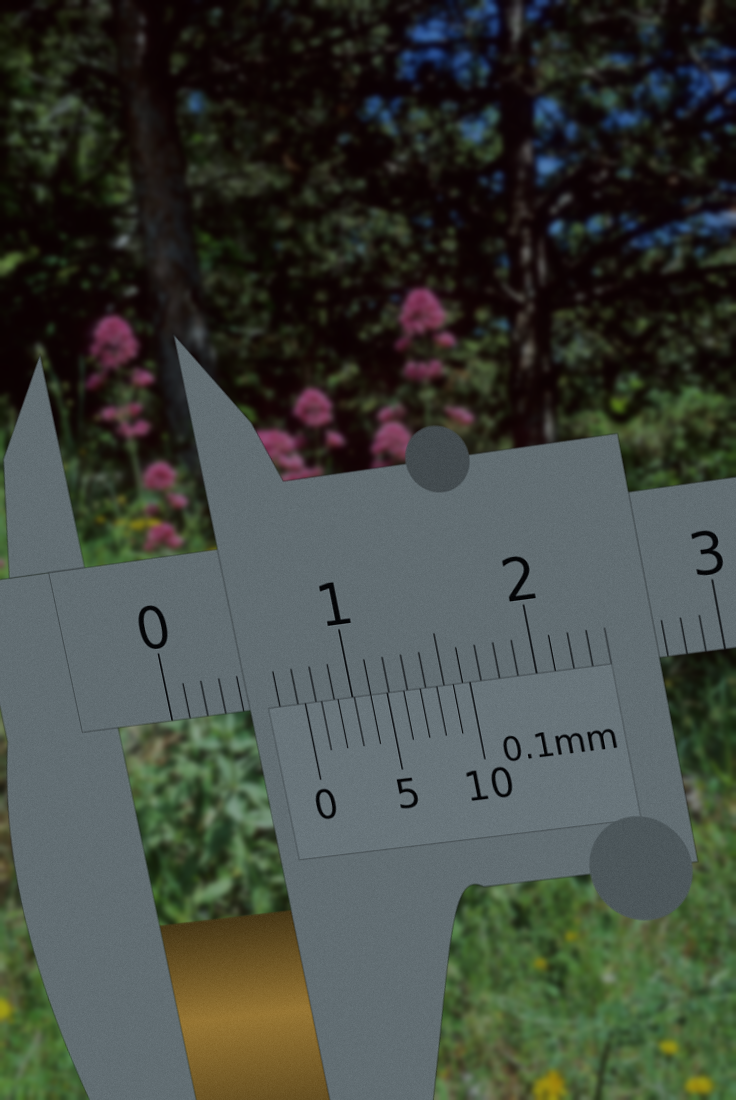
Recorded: 7.4,mm
